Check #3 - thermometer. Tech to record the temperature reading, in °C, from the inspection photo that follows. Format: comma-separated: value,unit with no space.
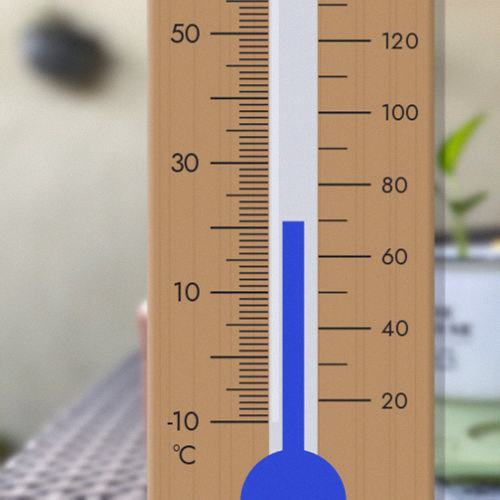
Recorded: 21,°C
